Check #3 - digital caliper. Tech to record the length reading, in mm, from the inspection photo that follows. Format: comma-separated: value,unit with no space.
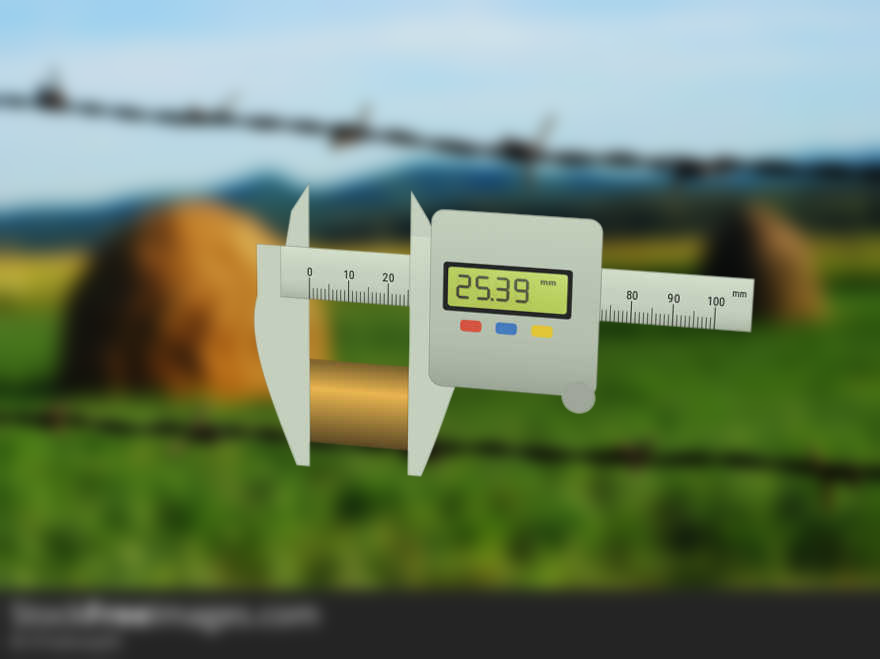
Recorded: 25.39,mm
